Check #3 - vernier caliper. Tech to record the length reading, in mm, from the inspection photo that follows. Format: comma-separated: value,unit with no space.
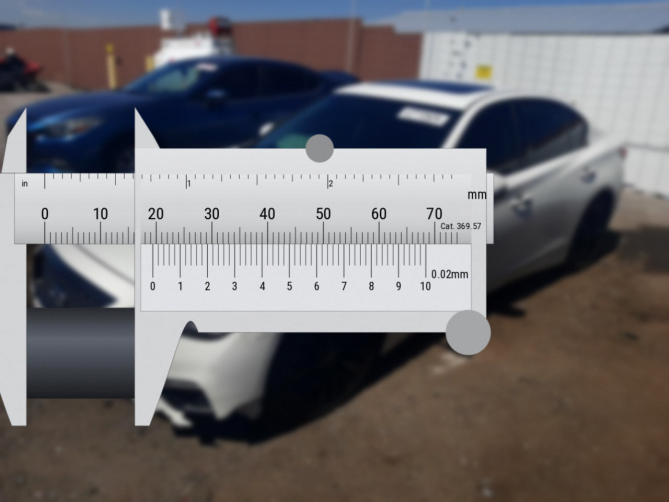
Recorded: 19.4,mm
